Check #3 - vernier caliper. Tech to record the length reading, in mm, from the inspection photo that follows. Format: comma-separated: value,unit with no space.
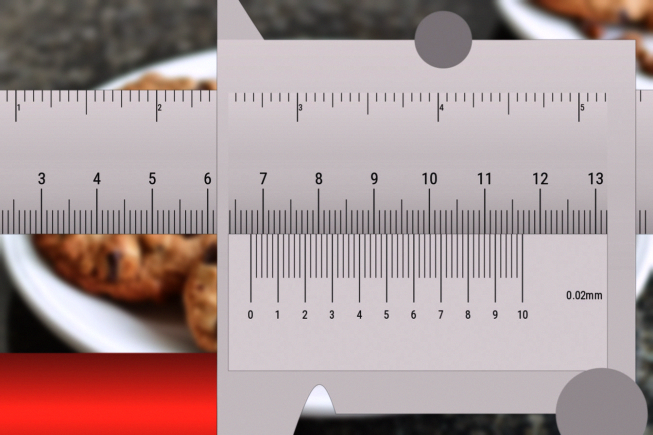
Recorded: 67.8,mm
